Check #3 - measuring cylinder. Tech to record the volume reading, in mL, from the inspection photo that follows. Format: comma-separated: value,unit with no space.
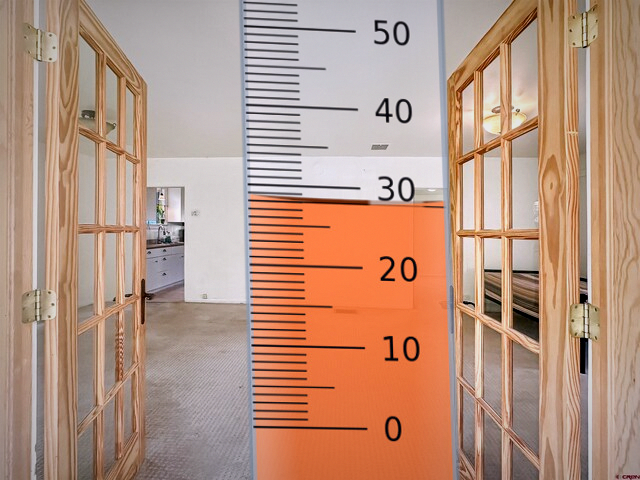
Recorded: 28,mL
